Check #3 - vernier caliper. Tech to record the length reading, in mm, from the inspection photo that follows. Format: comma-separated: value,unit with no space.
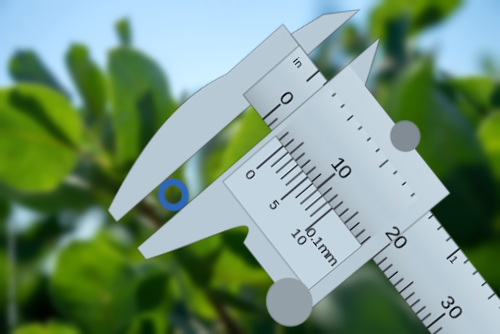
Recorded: 3.8,mm
